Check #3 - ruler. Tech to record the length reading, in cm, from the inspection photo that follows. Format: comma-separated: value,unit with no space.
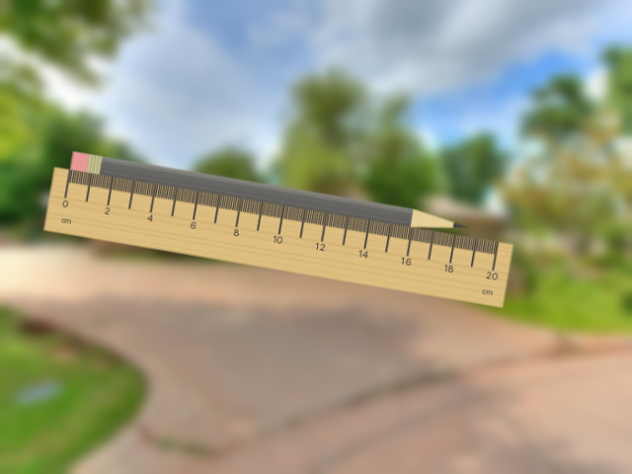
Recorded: 18.5,cm
